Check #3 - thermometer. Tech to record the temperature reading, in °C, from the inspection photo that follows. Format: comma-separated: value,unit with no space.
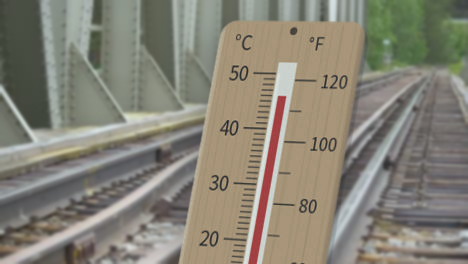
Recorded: 46,°C
